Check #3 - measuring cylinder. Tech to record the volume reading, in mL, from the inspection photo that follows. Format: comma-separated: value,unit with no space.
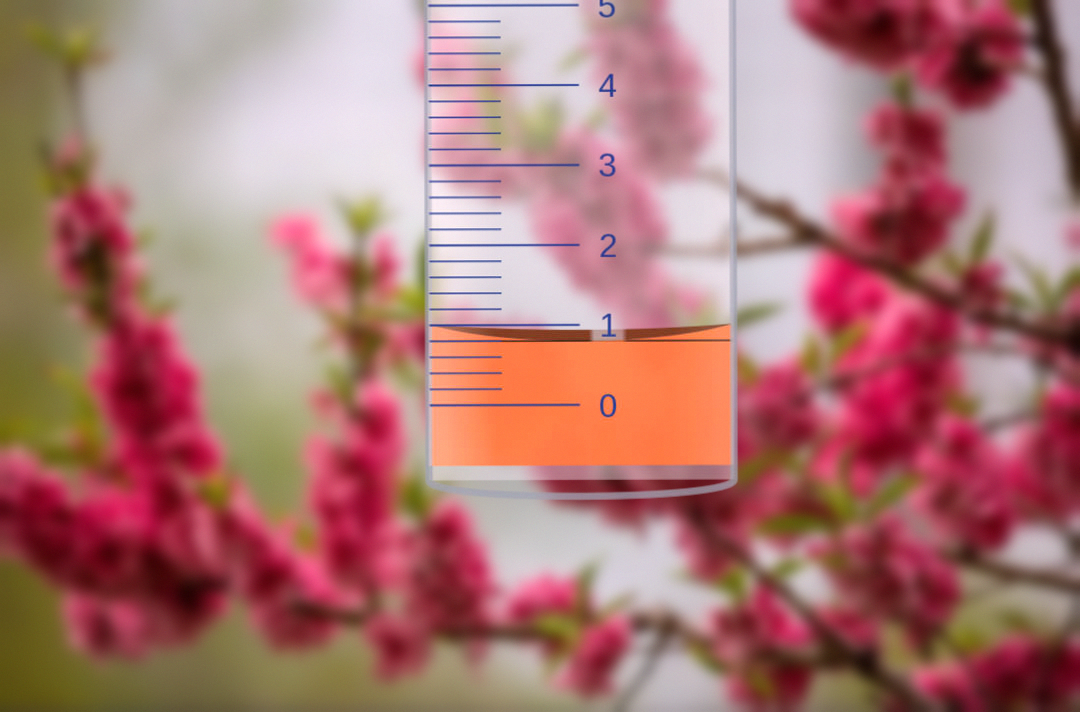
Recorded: 0.8,mL
